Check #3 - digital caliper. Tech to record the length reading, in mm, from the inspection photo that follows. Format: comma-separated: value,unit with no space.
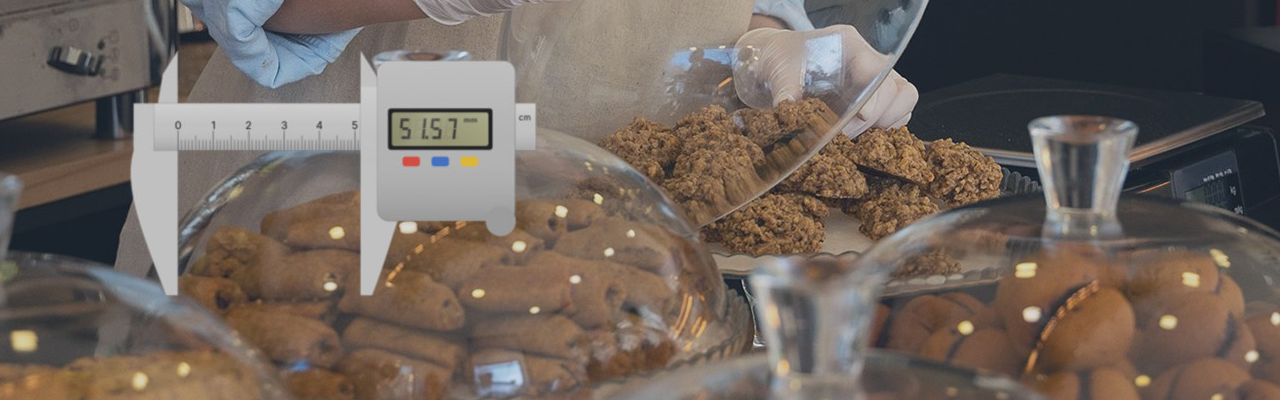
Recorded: 51.57,mm
